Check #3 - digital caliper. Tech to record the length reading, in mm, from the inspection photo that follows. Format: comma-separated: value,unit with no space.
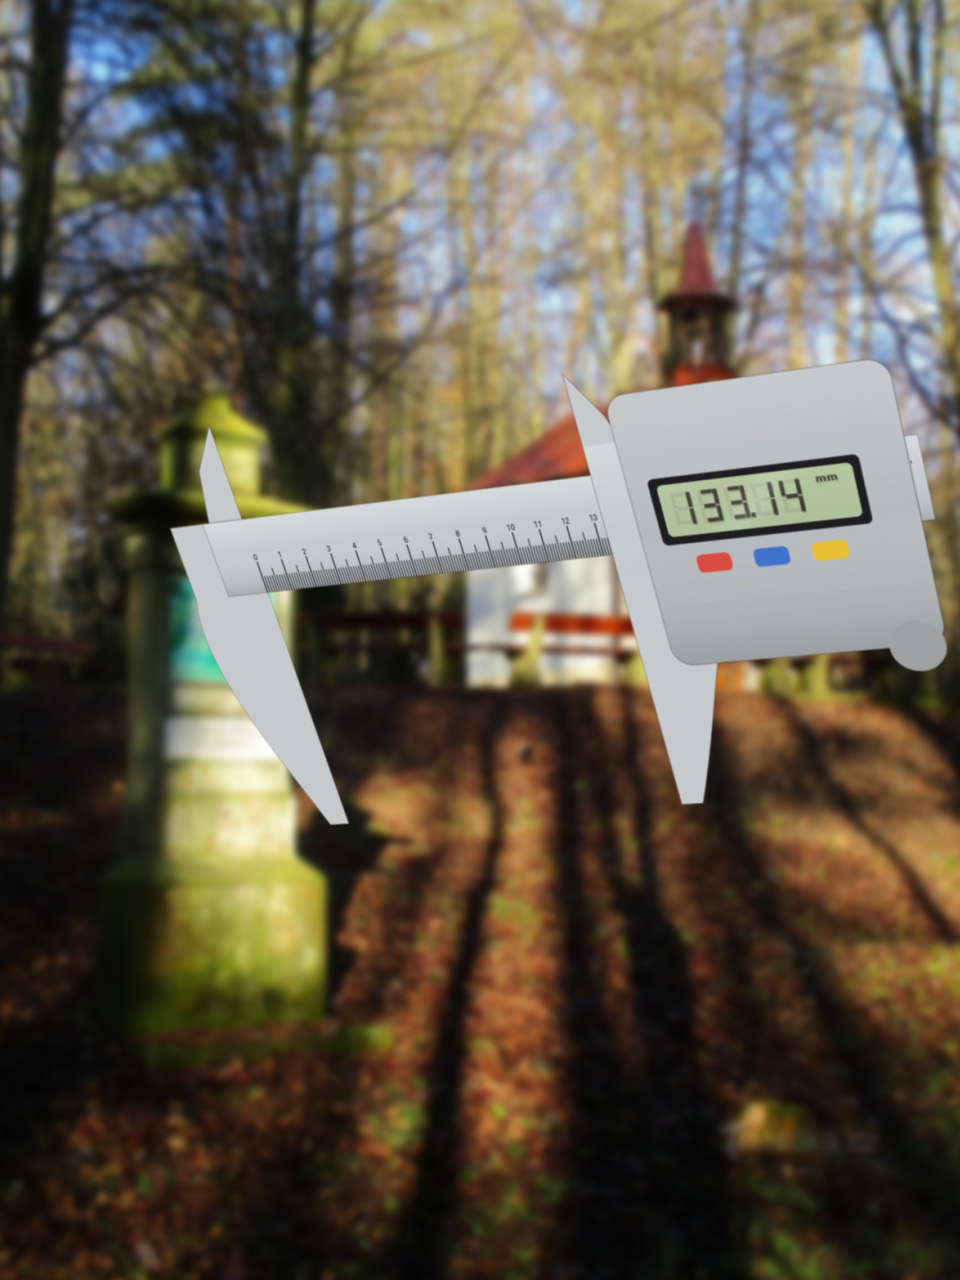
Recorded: 133.14,mm
